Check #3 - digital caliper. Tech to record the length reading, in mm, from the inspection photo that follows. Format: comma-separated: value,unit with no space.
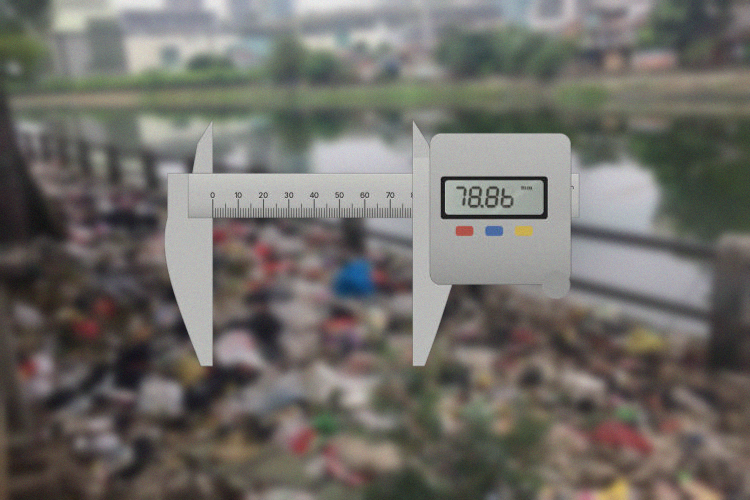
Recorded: 78.86,mm
